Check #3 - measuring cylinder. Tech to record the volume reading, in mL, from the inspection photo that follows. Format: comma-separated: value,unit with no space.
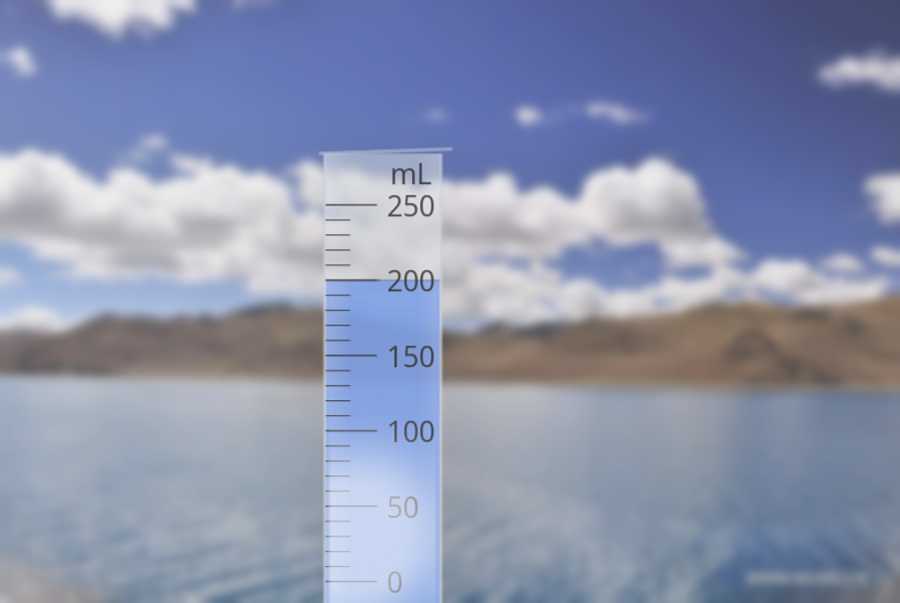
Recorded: 200,mL
